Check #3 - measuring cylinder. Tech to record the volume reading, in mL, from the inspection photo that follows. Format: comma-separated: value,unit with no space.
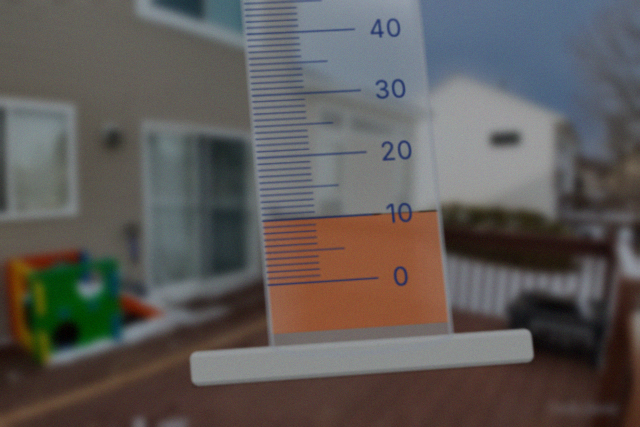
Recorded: 10,mL
